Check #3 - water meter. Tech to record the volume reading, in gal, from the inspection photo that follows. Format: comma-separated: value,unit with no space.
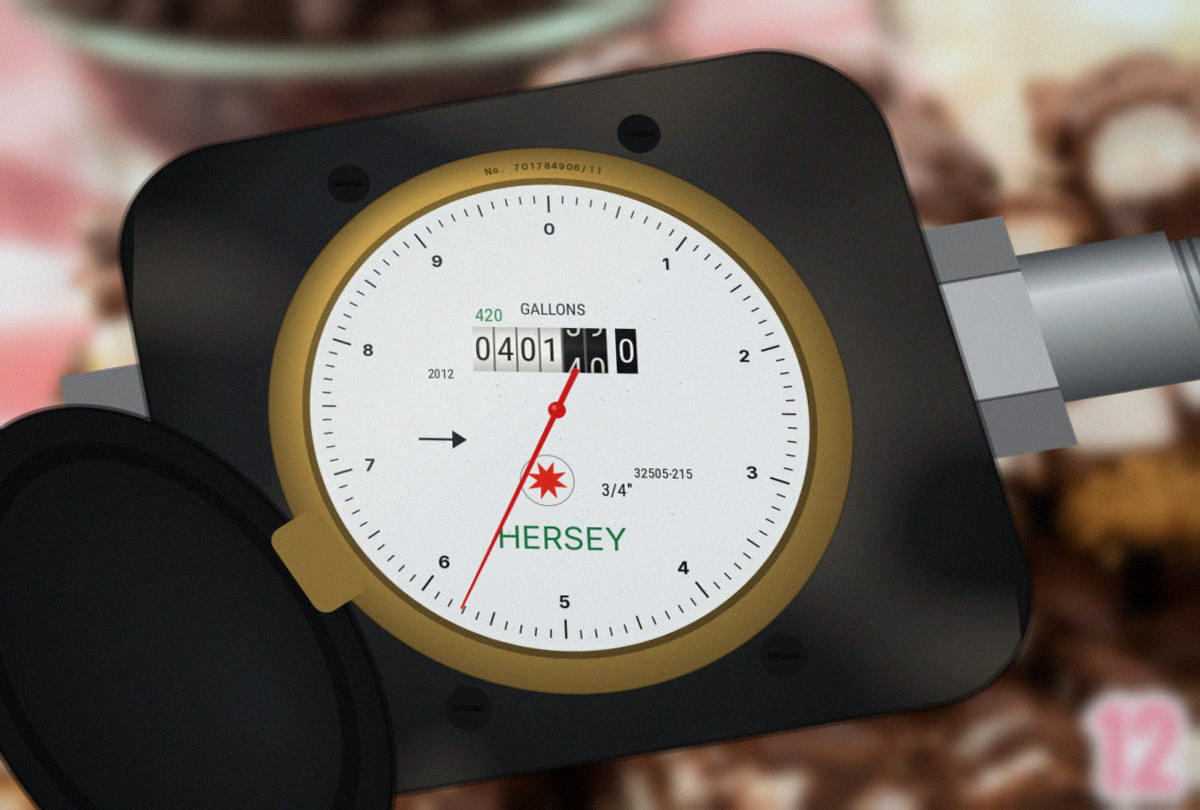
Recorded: 401395.7,gal
